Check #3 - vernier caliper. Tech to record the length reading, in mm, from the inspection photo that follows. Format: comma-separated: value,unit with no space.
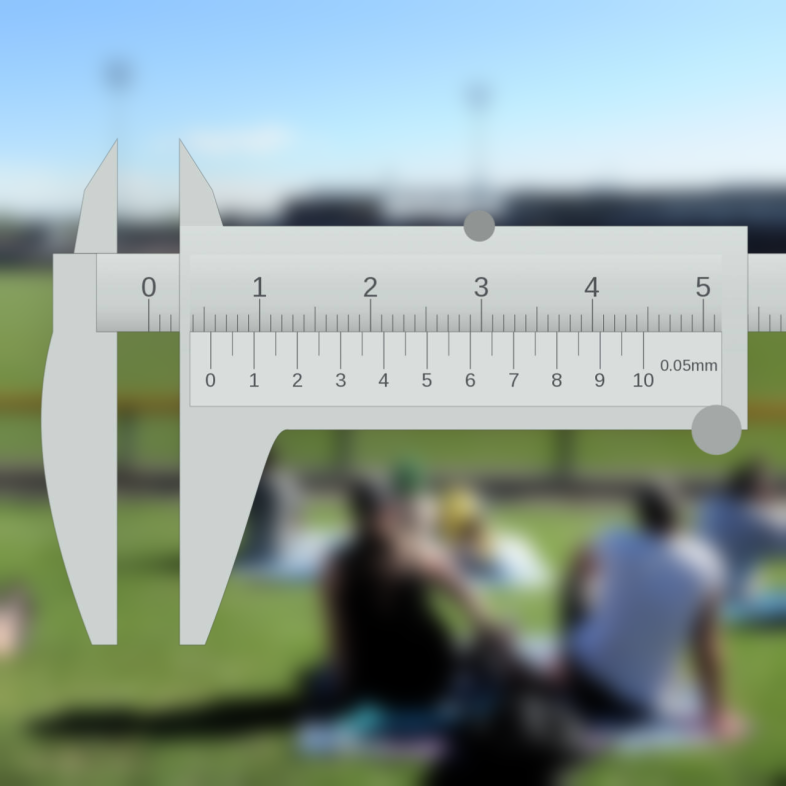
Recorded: 5.6,mm
